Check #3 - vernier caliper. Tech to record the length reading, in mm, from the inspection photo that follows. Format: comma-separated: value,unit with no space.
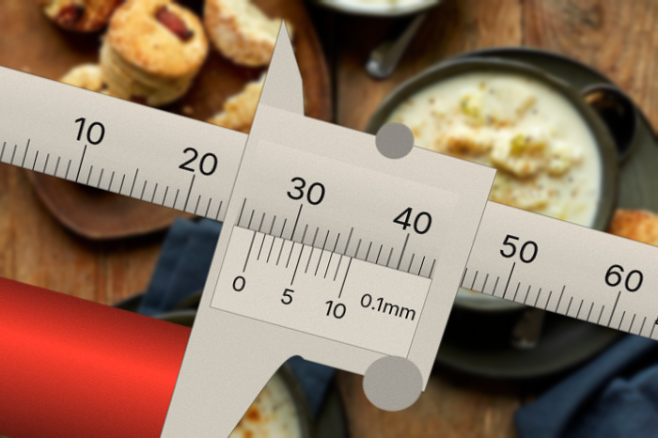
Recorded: 26.7,mm
